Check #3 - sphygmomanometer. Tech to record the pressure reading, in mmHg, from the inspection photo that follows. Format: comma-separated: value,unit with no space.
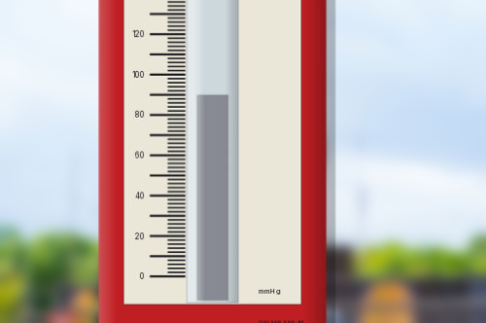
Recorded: 90,mmHg
